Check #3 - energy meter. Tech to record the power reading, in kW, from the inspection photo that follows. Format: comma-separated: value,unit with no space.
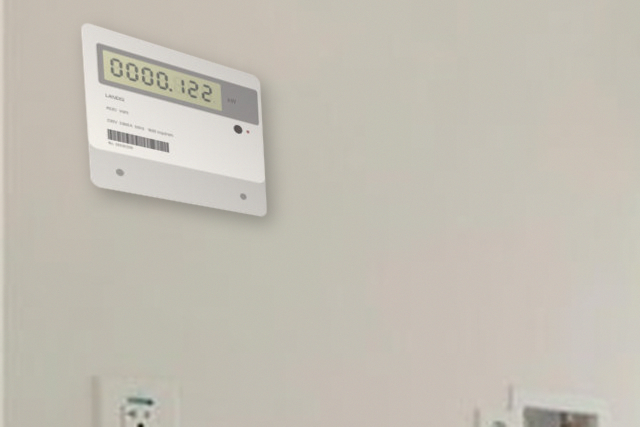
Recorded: 0.122,kW
